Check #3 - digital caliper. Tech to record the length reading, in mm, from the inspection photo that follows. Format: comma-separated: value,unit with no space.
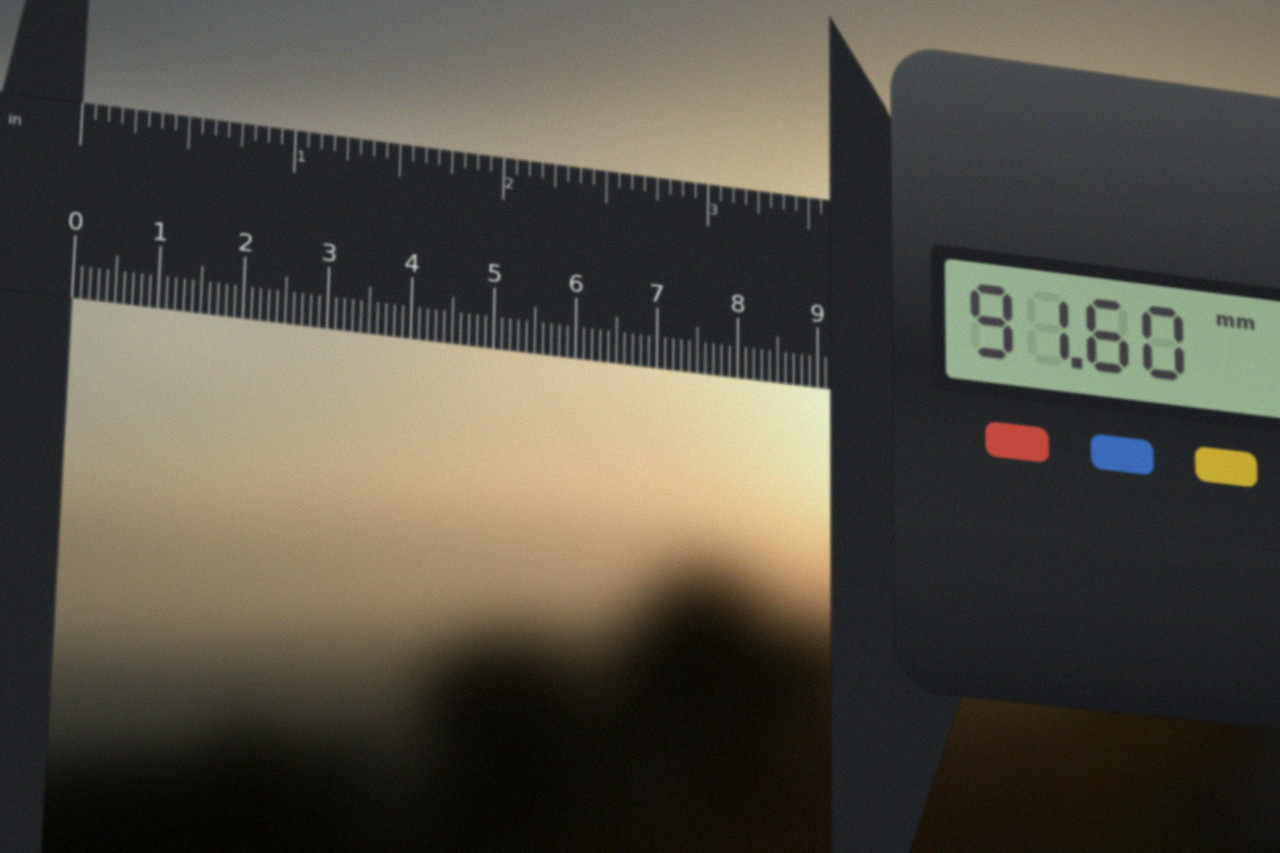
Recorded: 91.60,mm
